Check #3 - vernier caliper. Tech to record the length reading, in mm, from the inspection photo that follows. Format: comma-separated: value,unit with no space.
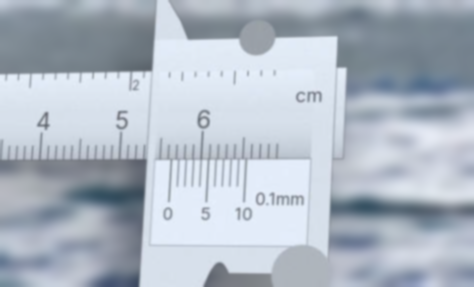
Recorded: 56.4,mm
